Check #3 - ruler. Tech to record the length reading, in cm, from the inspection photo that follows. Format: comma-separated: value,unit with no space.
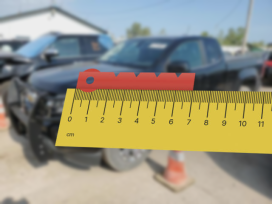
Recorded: 7,cm
